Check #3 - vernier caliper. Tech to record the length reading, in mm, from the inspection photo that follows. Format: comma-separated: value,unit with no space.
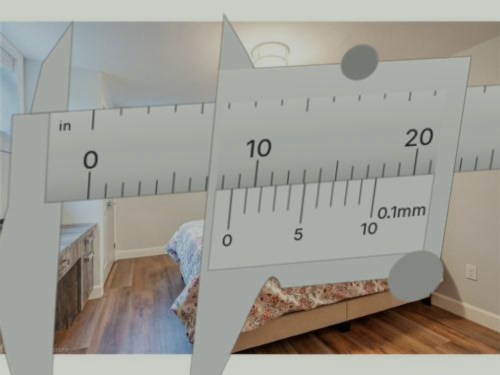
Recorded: 8.6,mm
